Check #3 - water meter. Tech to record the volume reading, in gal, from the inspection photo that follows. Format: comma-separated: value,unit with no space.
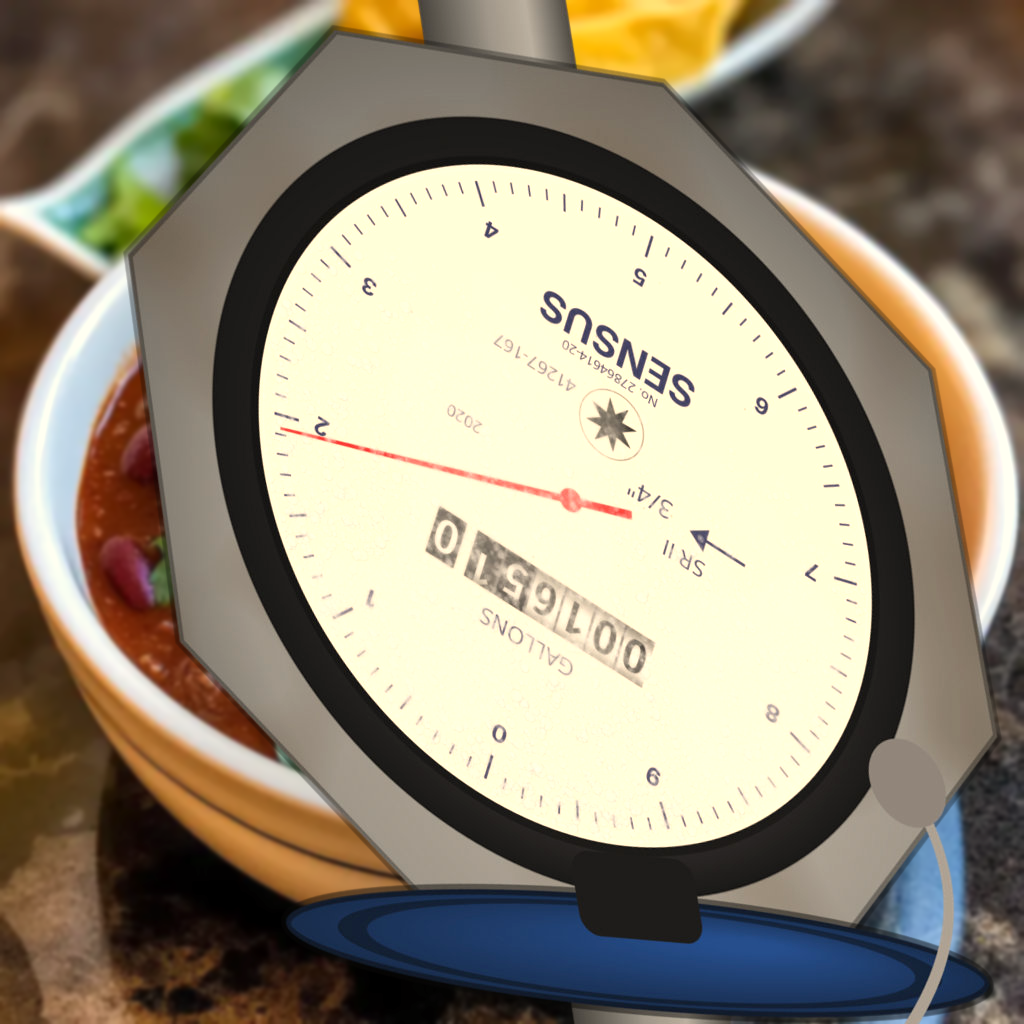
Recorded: 16511.9,gal
